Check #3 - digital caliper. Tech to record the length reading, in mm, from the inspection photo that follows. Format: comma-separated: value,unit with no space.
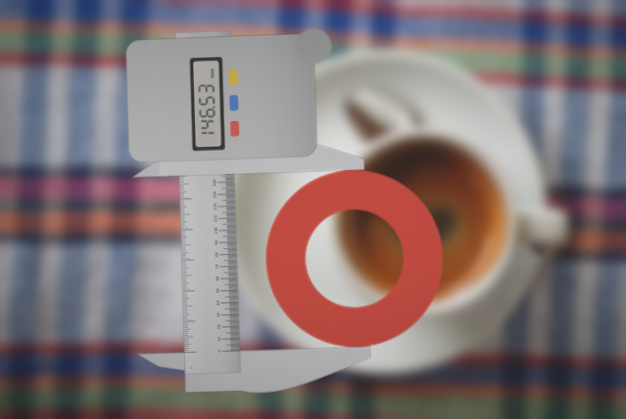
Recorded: 146.53,mm
